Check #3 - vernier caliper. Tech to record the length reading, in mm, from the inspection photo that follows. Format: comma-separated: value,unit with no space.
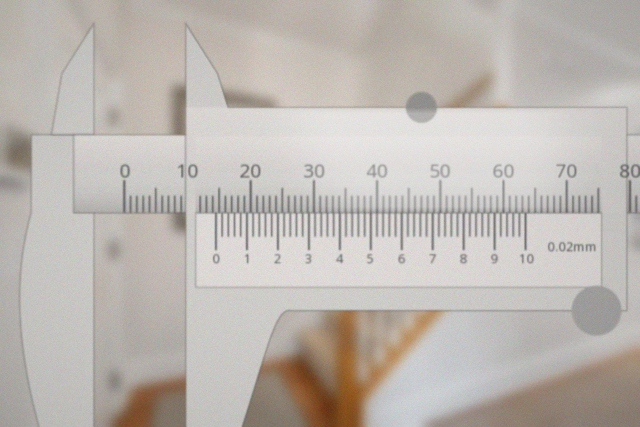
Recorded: 14.5,mm
